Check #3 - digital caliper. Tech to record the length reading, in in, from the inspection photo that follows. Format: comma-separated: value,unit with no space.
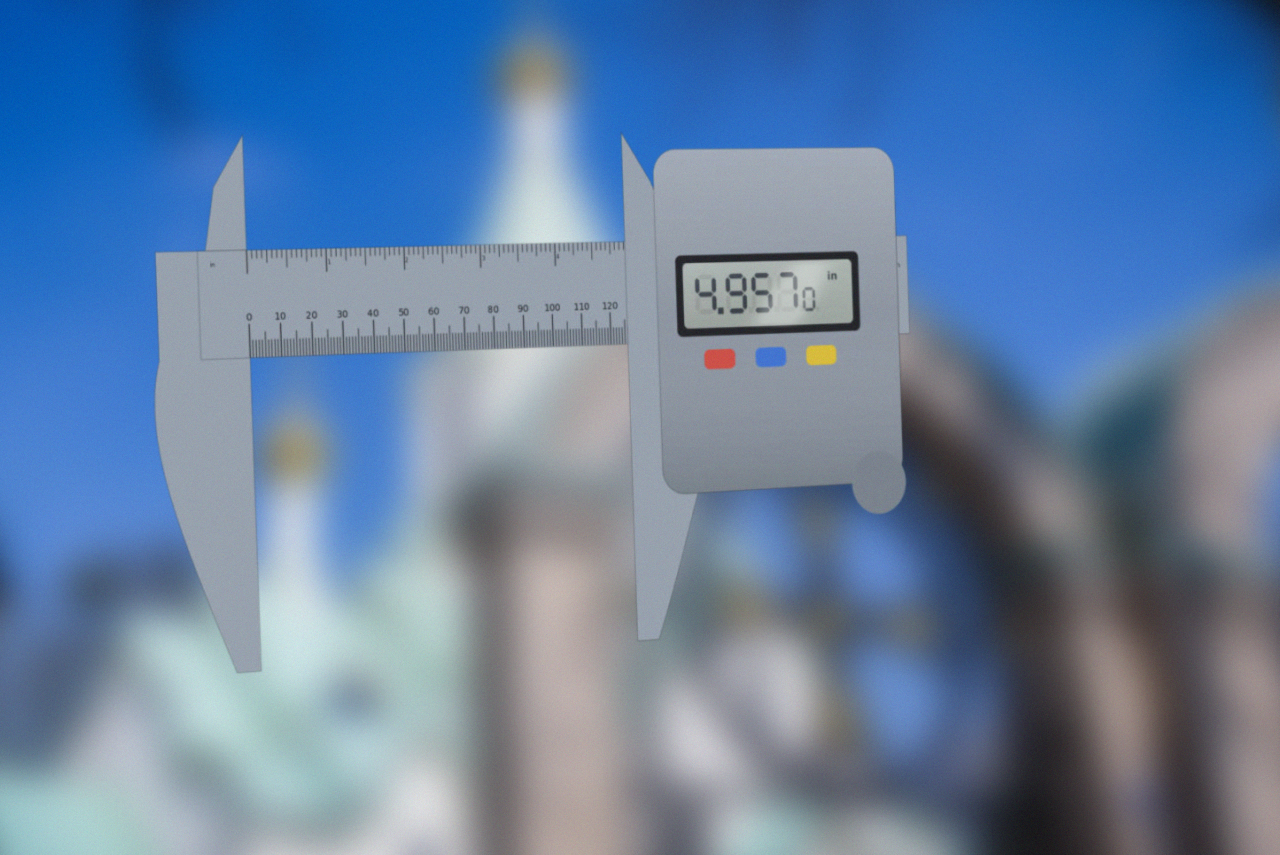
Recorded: 4.9570,in
